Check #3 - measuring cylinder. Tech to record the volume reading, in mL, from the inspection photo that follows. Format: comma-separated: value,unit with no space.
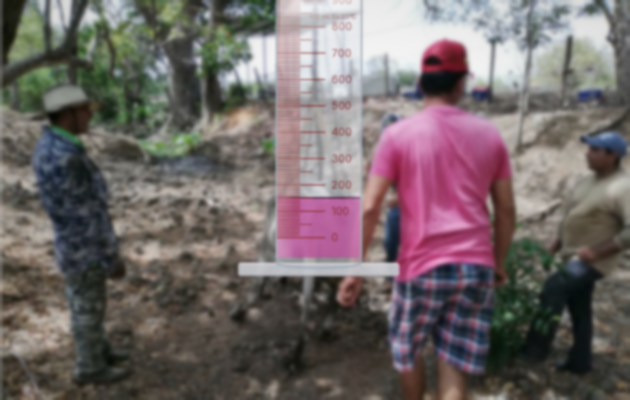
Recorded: 150,mL
